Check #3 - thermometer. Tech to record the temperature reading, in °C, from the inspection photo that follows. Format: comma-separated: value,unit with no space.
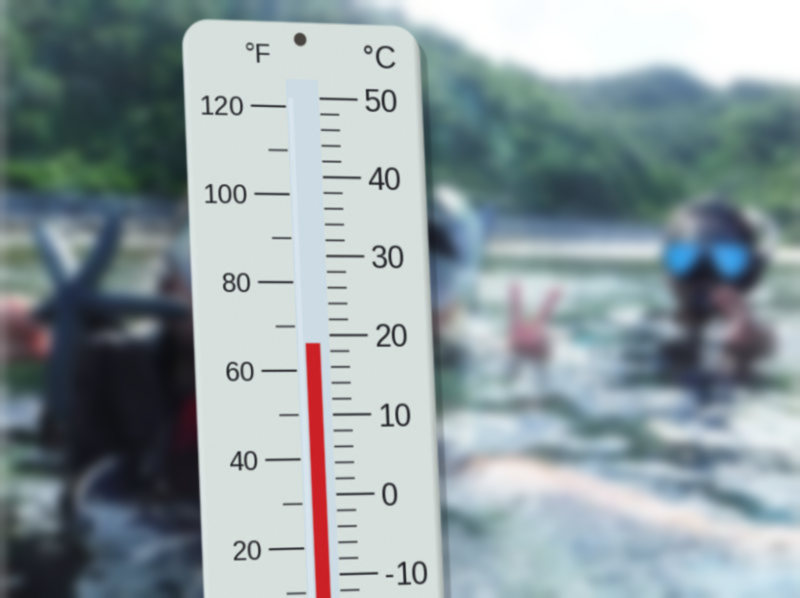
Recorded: 19,°C
